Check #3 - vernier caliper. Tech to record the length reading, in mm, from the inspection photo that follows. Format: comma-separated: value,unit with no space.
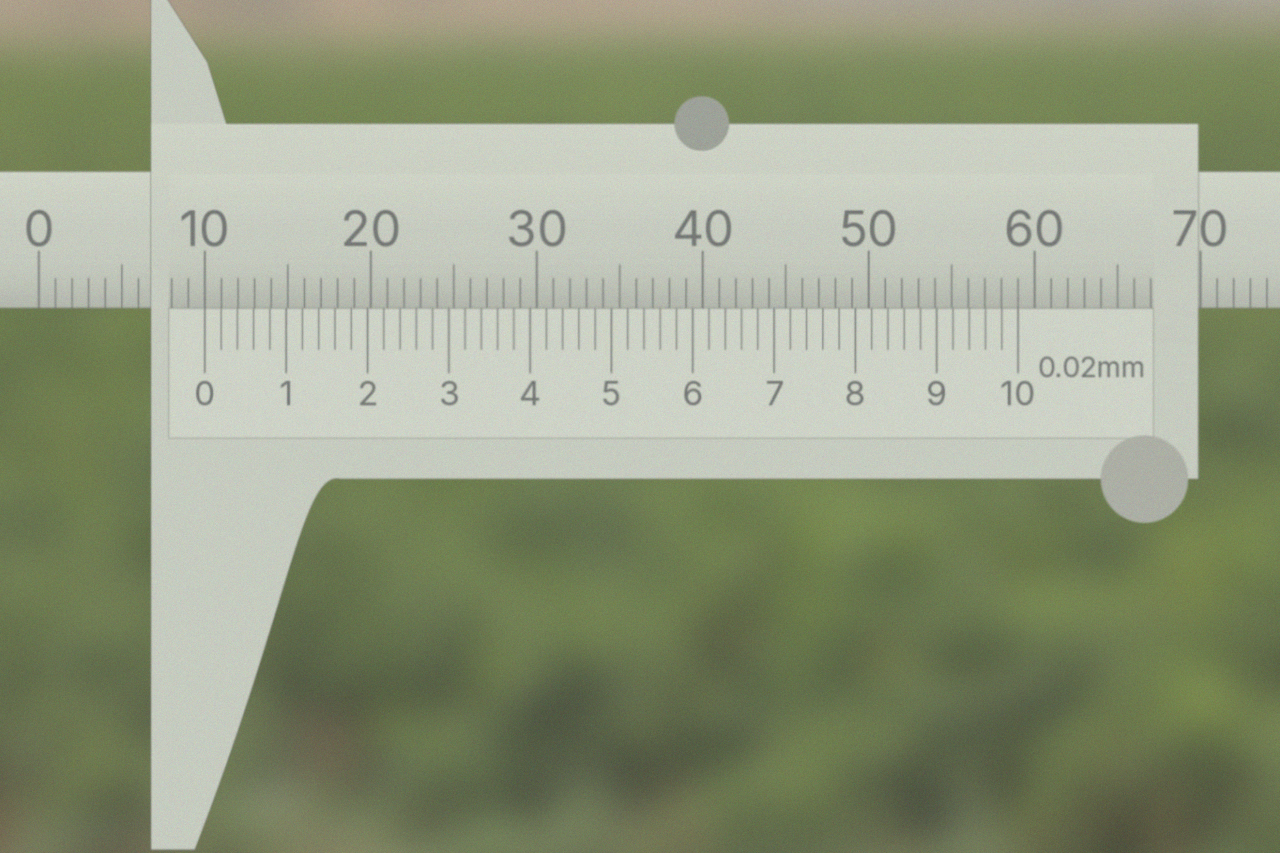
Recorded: 10.0,mm
